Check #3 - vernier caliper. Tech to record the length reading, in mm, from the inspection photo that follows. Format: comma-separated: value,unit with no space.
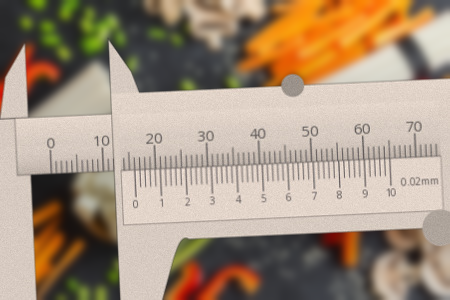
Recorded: 16.0,mm
